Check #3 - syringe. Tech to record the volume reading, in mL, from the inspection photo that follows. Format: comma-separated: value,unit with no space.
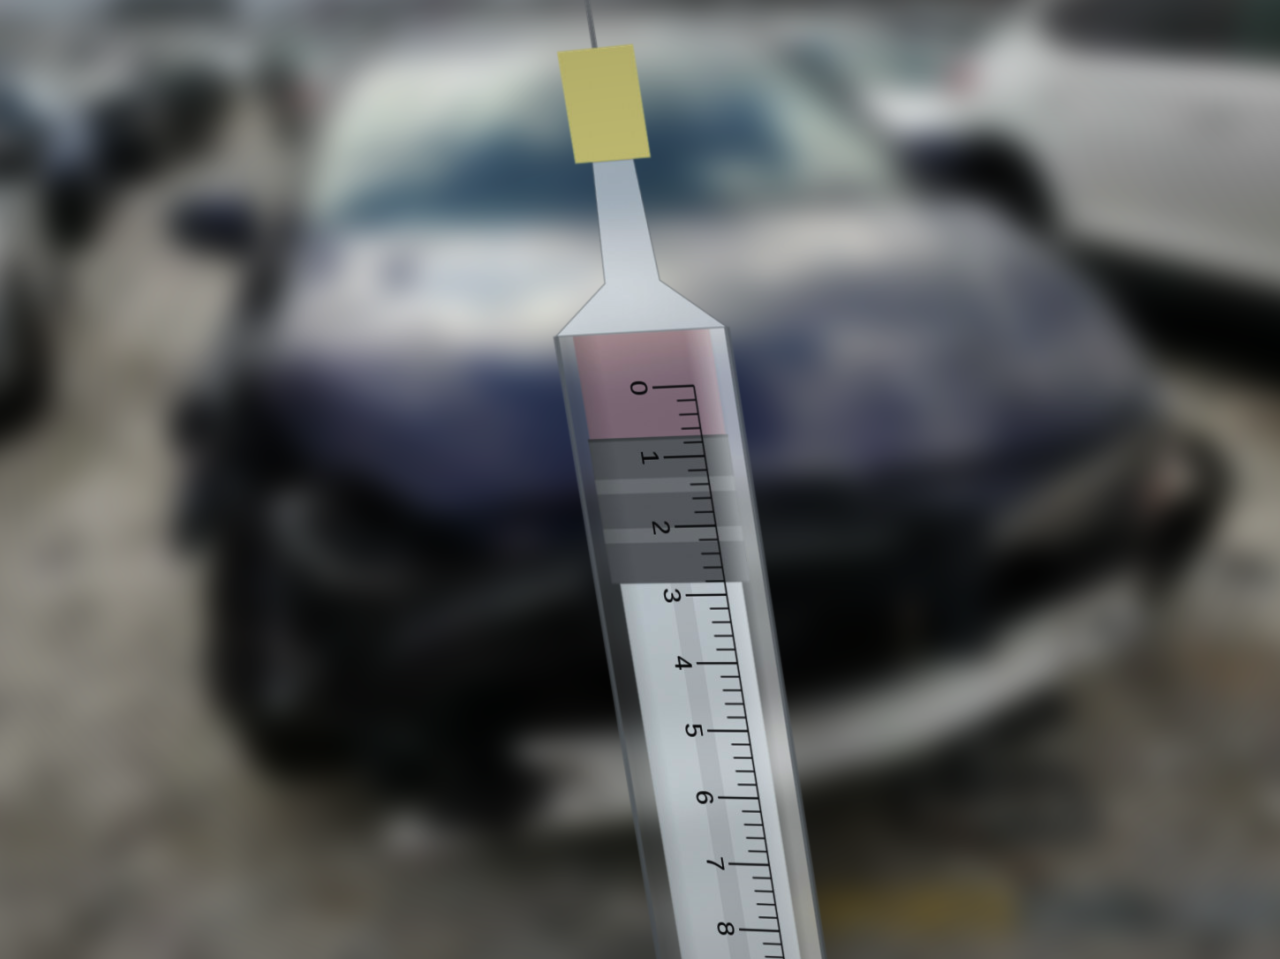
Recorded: 0.7,mL
